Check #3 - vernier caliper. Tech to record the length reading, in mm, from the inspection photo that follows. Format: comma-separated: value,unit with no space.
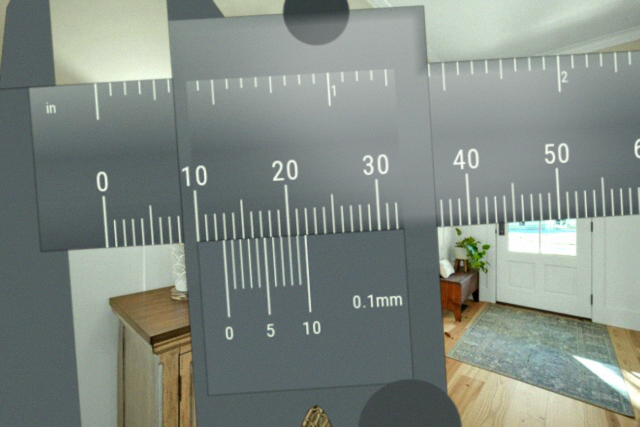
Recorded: 12.8,mm
